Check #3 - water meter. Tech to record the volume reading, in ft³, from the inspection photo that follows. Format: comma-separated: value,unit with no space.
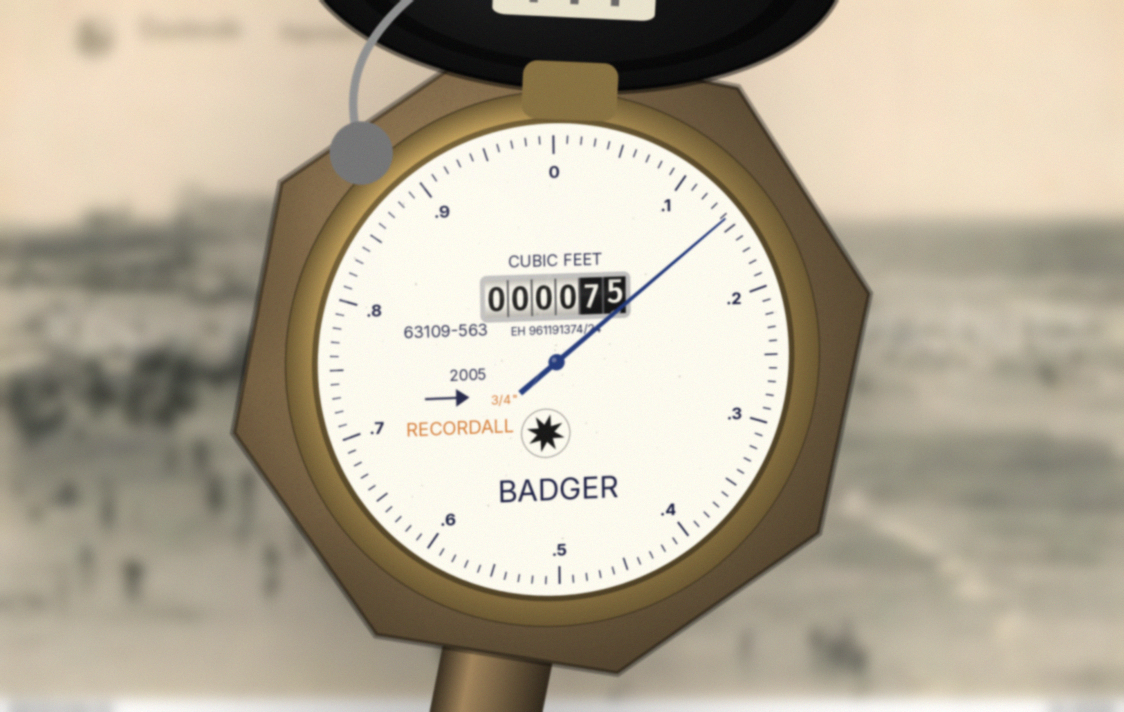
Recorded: 75.14,ft³
